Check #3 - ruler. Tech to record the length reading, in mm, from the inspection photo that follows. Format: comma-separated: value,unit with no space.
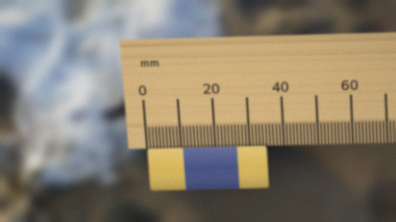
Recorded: 35,mm
